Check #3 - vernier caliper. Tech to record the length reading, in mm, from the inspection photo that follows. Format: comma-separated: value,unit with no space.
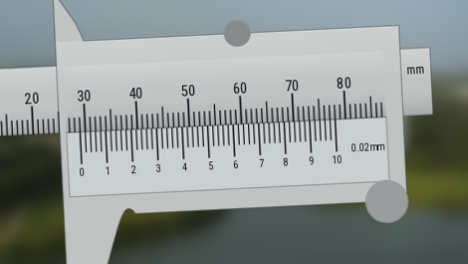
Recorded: 29.0,mm
